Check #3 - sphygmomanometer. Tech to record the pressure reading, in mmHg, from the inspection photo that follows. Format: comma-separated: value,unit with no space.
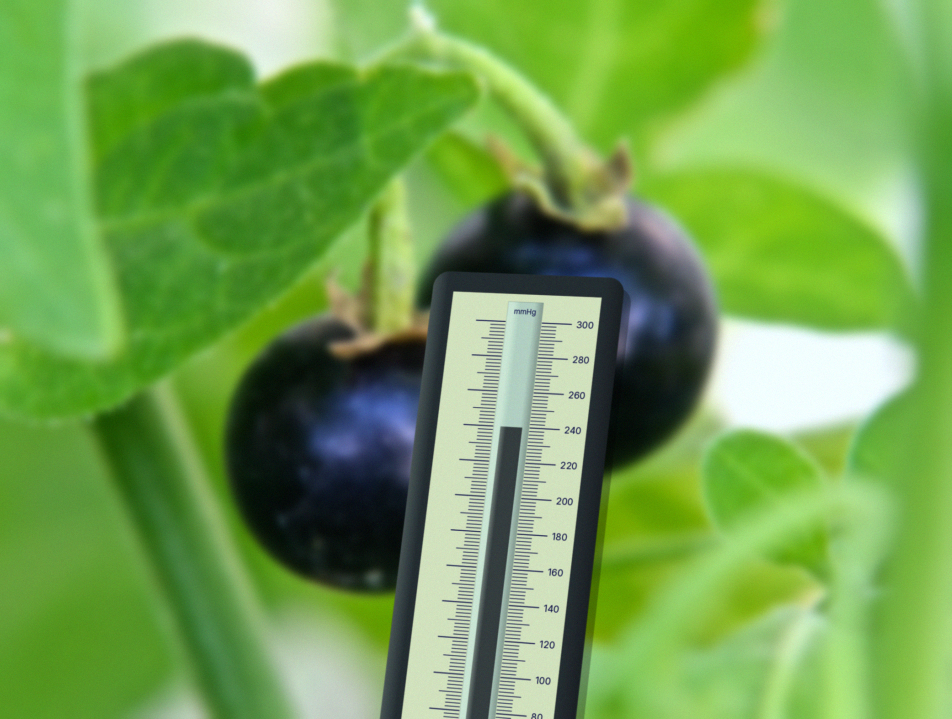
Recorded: 240,mmHg
